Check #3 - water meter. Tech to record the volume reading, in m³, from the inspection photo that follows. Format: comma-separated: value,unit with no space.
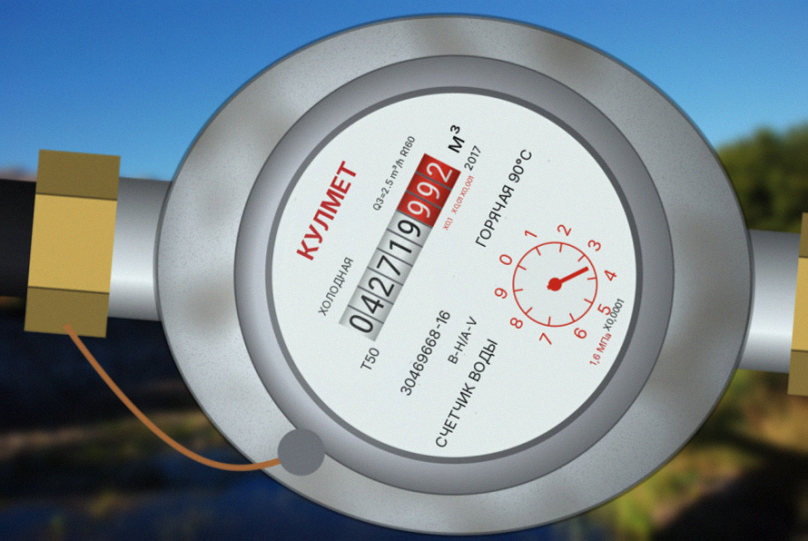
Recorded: 42719.9923,m³
